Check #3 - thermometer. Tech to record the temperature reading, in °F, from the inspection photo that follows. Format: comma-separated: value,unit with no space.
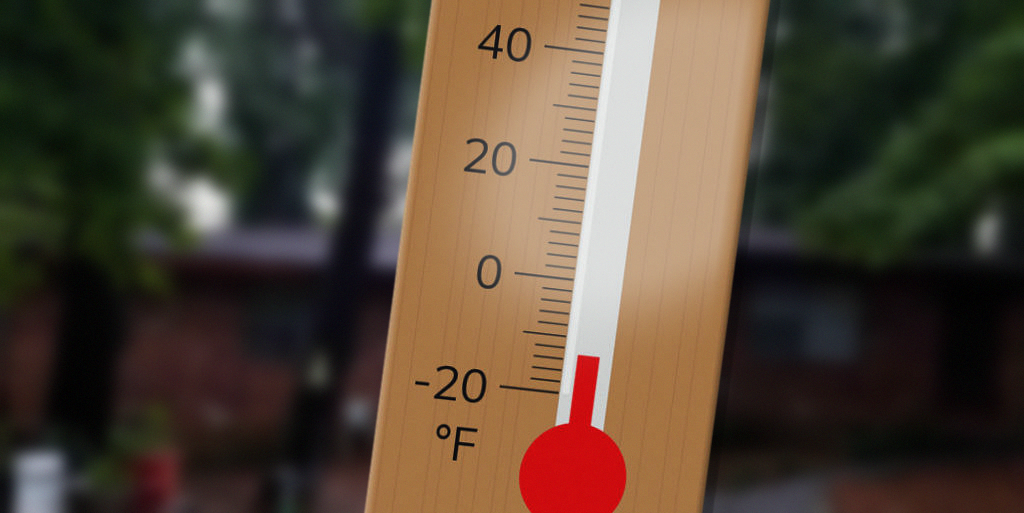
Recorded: -13,°F
